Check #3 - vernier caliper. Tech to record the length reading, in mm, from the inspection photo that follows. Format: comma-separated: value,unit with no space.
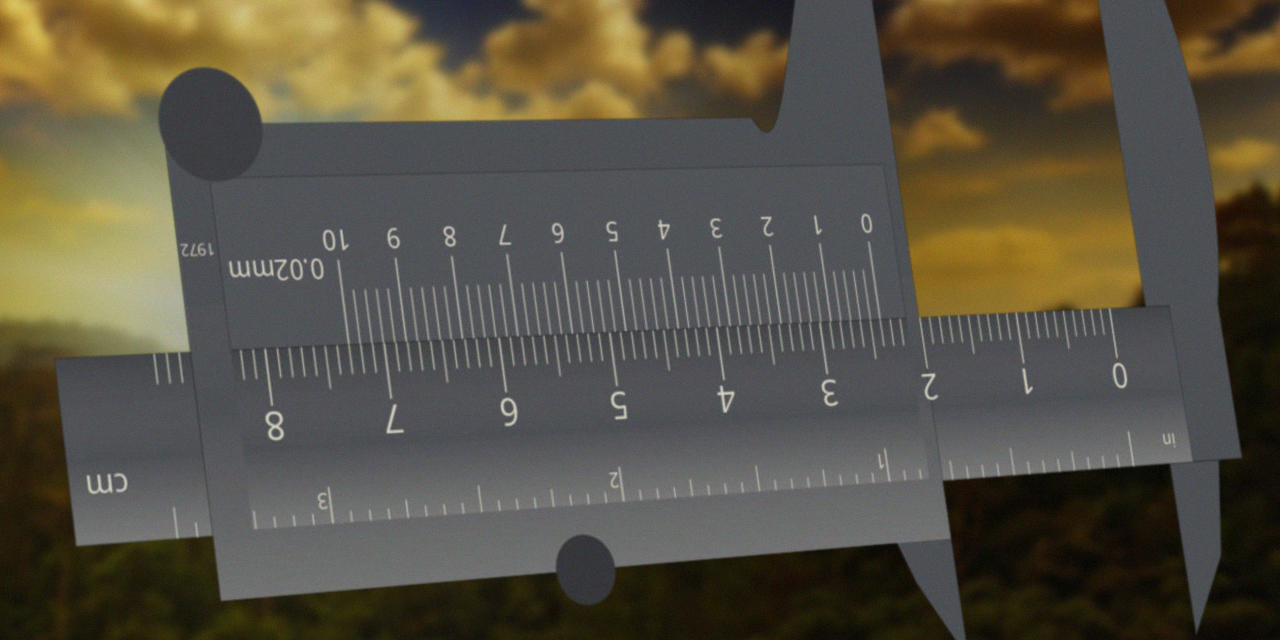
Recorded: 24.0,mm
